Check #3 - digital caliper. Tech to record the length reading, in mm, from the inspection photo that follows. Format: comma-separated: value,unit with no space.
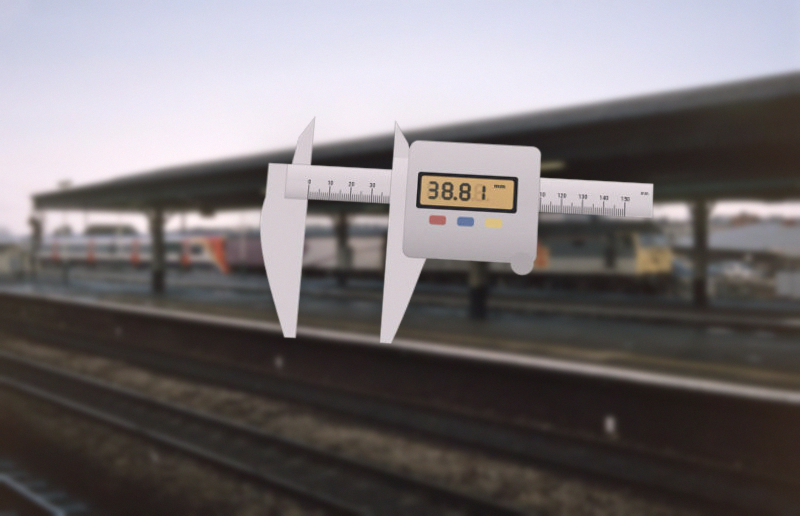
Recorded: 38.81,mm
